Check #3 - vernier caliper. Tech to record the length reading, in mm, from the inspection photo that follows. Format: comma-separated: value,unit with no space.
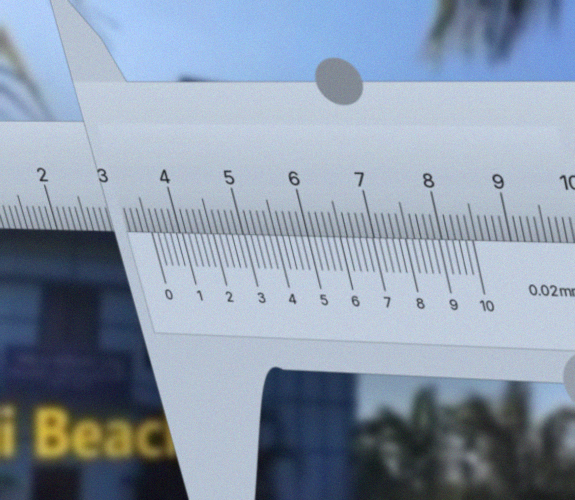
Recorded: 35.5,mm
